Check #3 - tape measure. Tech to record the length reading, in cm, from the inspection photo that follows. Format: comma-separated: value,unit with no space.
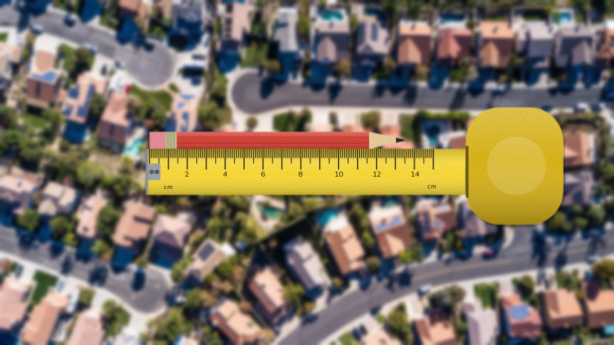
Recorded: 13.5,cm
